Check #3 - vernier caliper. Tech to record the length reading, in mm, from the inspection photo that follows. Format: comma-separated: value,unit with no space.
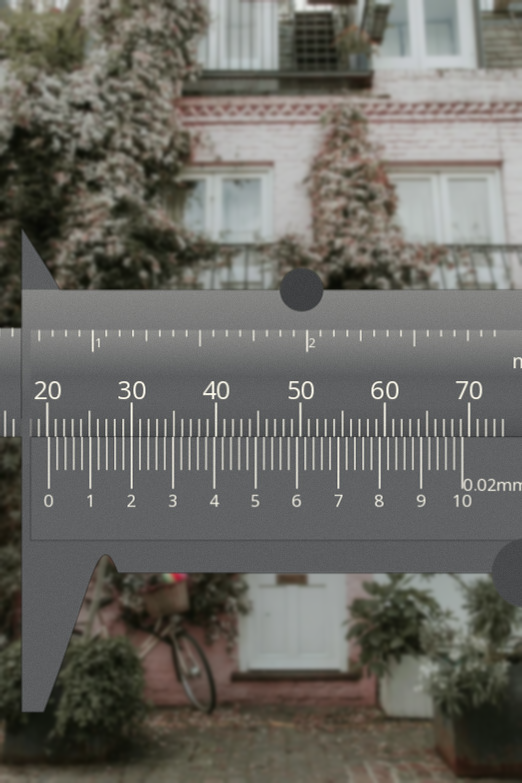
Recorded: 20.2,mm
